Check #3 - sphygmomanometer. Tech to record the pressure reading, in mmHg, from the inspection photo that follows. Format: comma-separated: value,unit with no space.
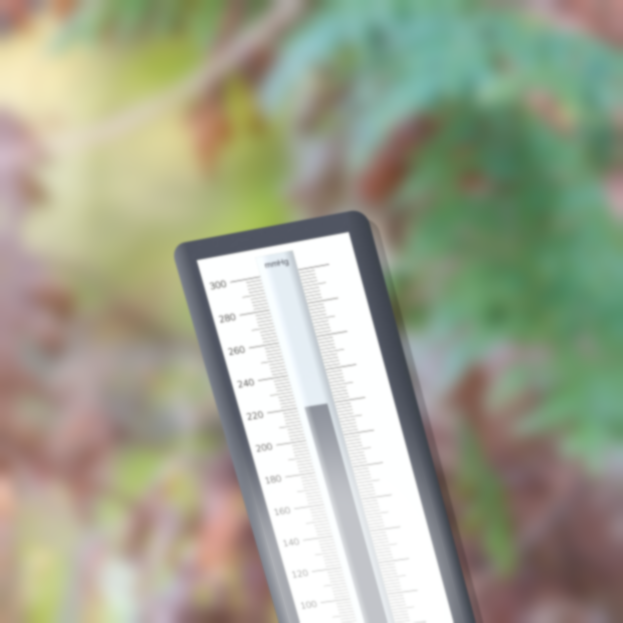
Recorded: 220,mmHg
